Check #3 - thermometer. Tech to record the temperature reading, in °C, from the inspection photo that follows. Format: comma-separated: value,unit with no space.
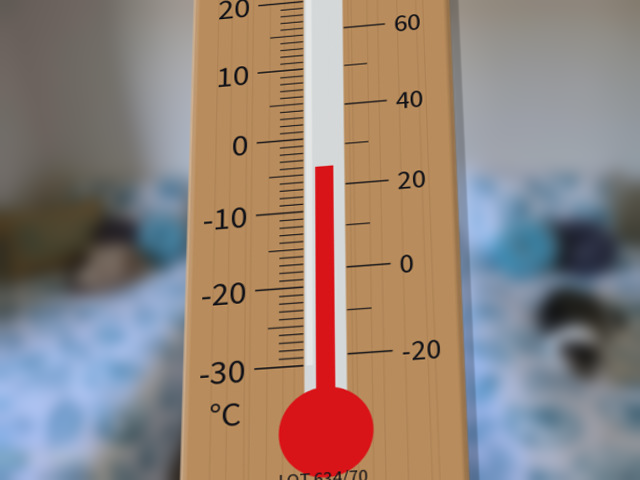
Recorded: -4,°C
